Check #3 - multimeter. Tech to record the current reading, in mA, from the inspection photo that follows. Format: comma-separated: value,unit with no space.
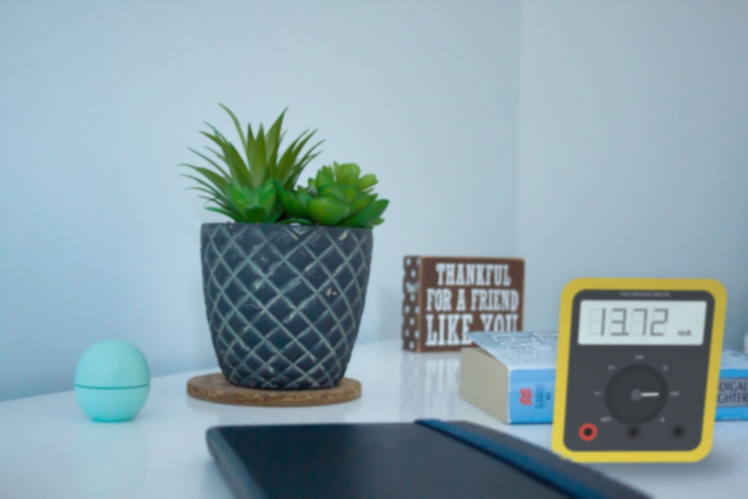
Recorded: 13.72,mA
